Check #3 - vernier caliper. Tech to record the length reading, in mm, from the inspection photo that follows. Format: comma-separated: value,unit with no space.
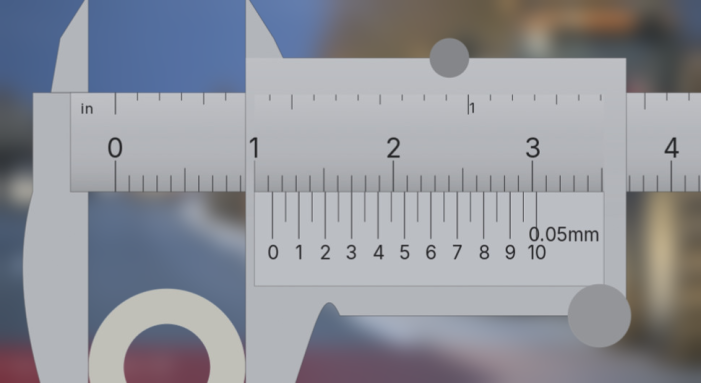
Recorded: 11.3,mm
